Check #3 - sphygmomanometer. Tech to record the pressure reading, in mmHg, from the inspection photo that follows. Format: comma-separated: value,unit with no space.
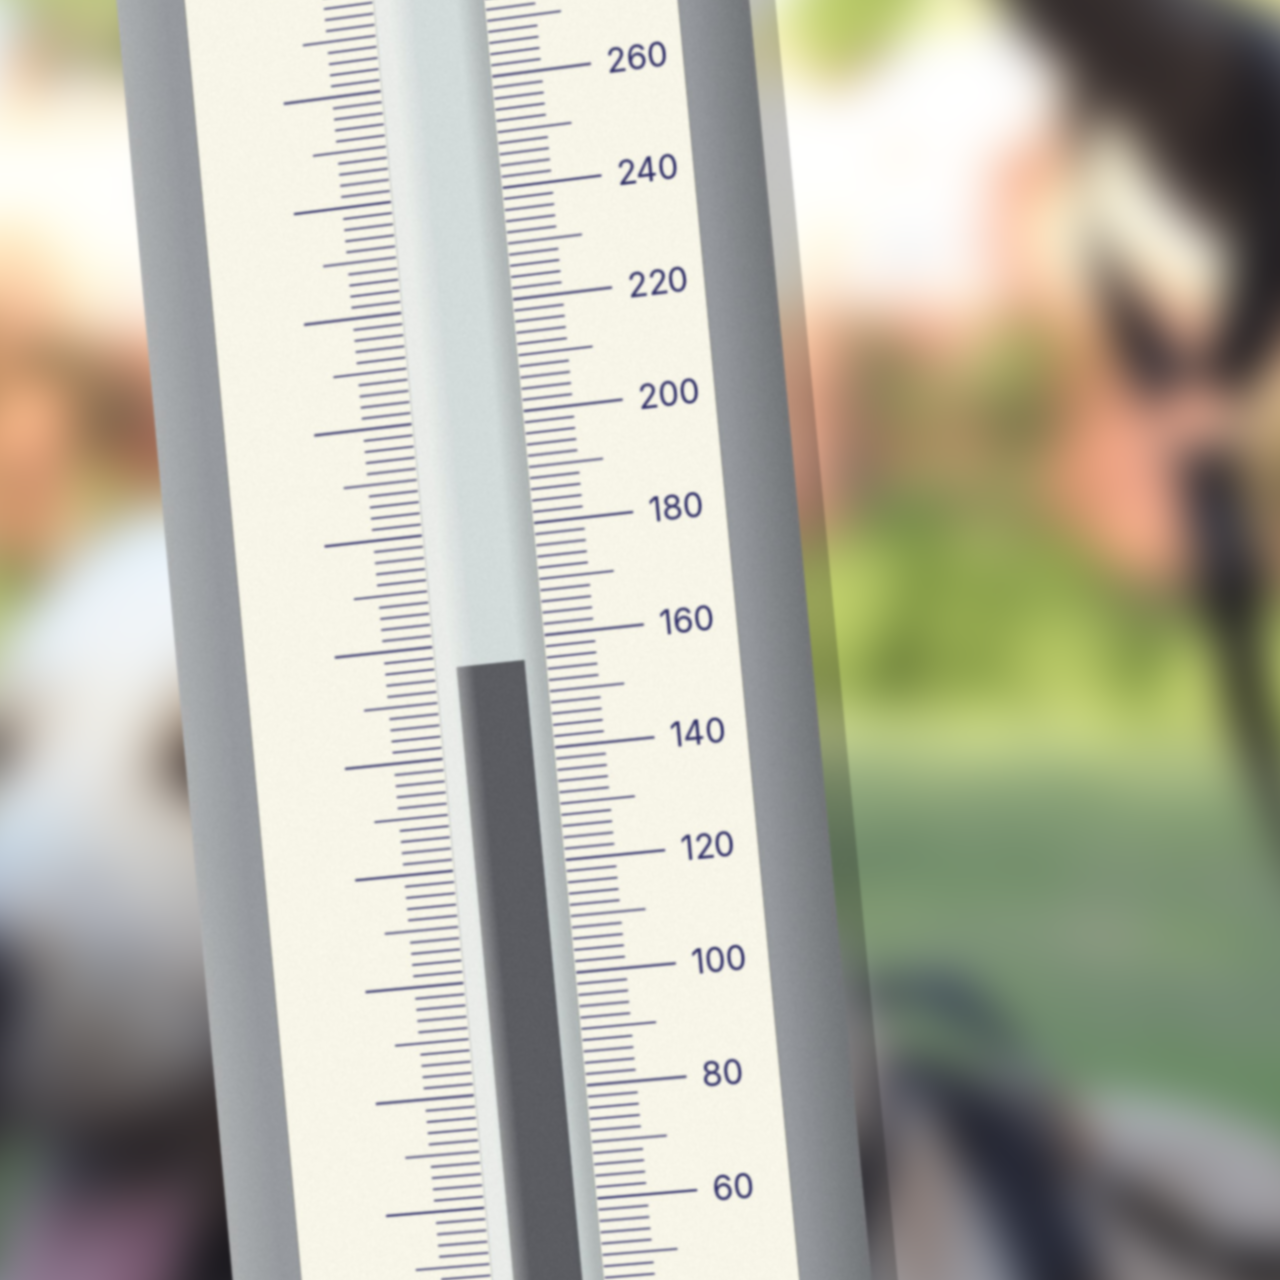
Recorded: 156,mmHg
